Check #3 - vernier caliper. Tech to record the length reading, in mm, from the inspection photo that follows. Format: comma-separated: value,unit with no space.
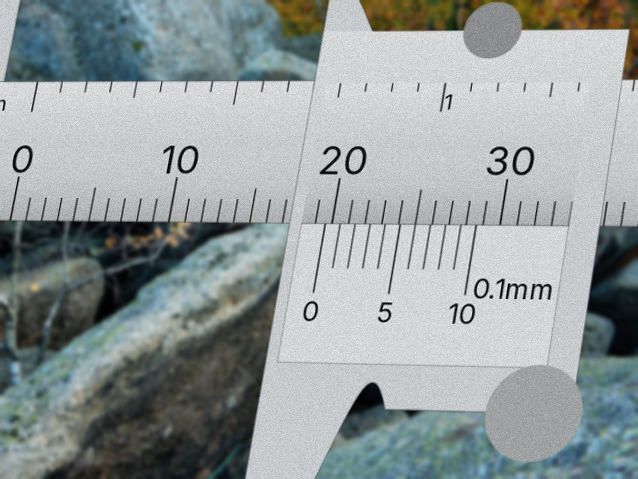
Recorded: 19.6,mm
